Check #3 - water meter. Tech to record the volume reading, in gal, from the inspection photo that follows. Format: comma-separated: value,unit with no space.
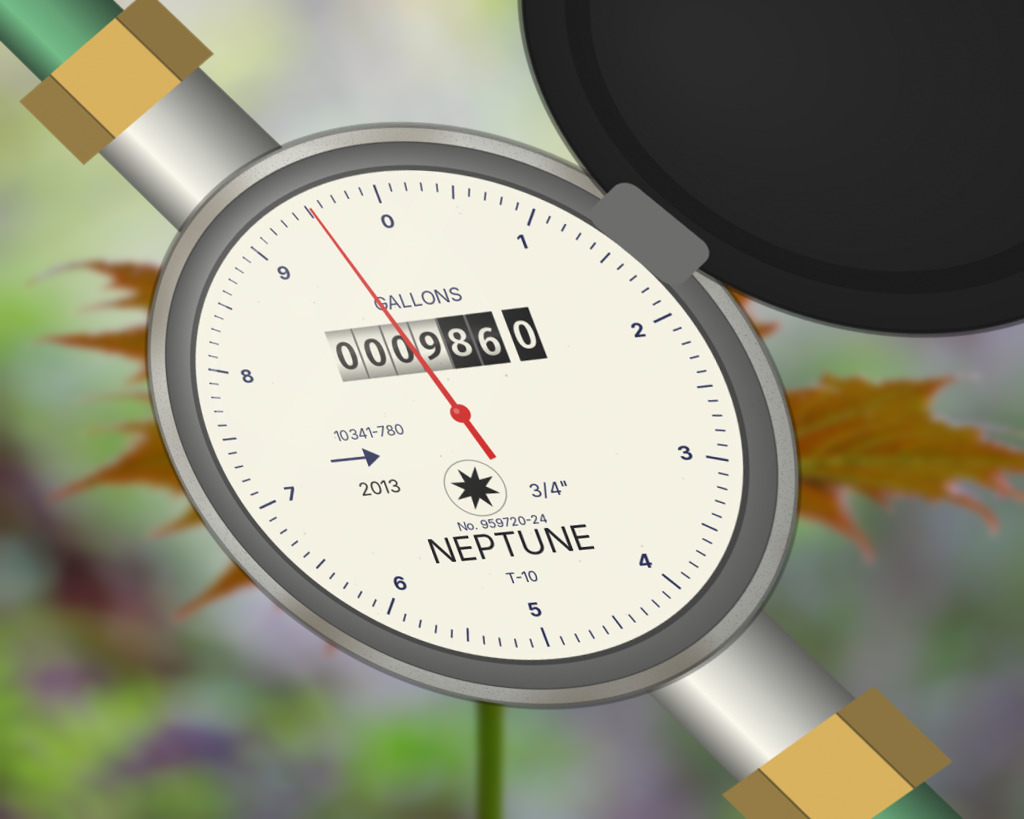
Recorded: 9859.5,gal
